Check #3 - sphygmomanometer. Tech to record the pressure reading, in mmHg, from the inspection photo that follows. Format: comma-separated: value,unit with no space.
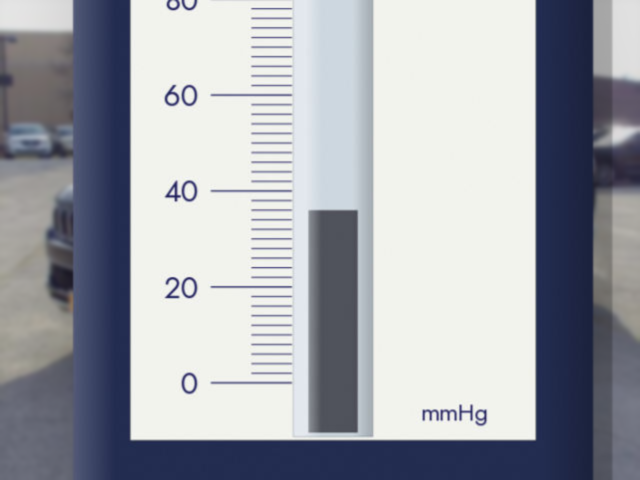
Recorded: 36,mmHg
